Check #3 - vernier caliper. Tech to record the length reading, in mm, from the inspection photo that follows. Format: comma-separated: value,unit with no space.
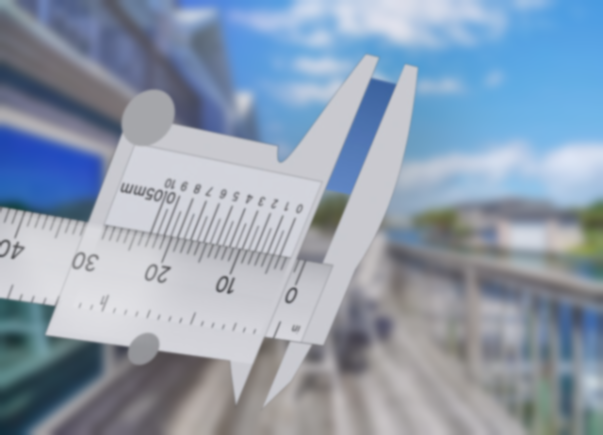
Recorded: 4.0,mm
